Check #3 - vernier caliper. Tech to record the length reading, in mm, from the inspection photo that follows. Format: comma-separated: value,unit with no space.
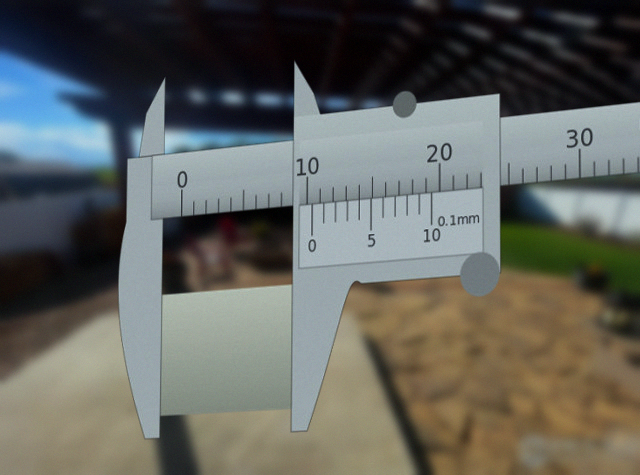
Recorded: 10.4,mm
